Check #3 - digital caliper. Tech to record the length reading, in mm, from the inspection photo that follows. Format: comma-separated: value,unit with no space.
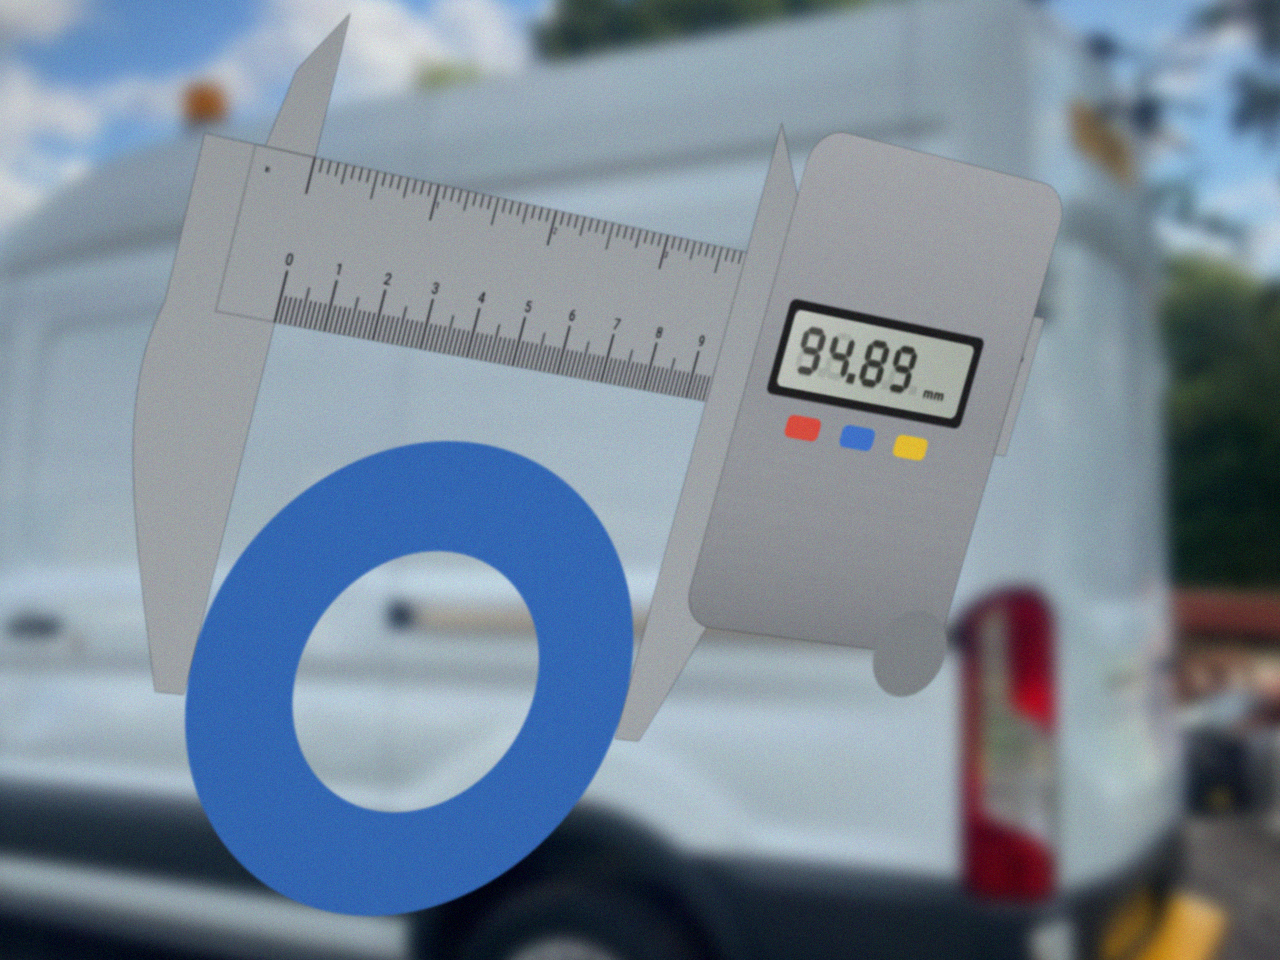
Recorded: 94.89,mm
